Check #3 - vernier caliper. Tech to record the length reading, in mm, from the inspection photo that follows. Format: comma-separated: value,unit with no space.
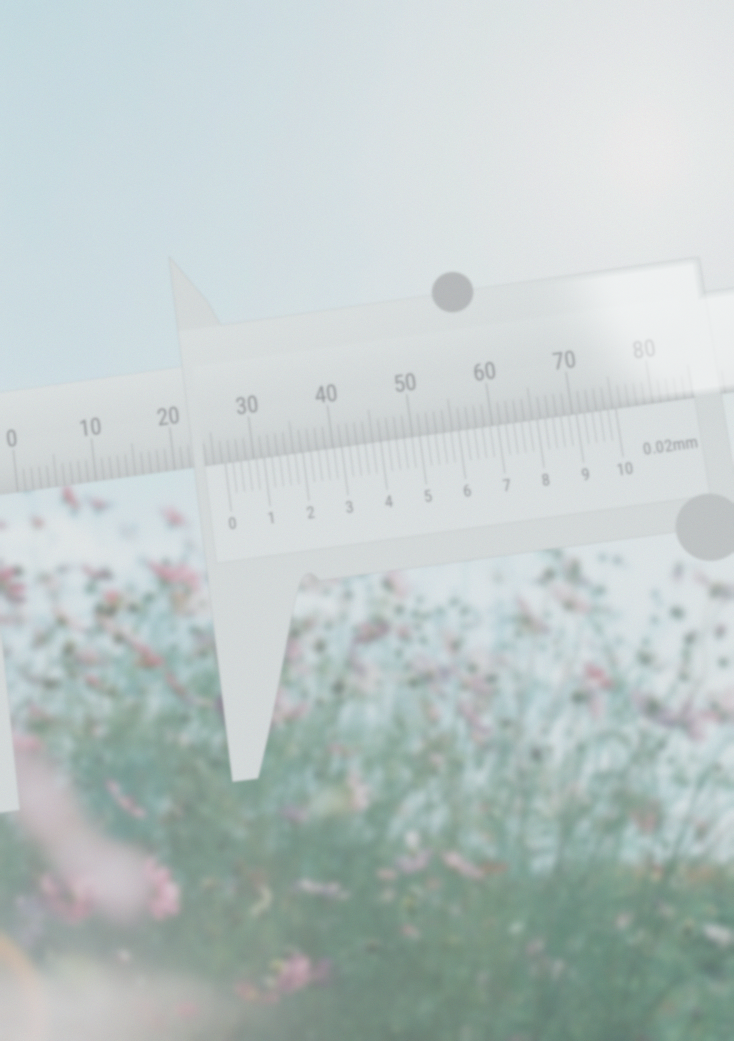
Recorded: 26.4,mm
